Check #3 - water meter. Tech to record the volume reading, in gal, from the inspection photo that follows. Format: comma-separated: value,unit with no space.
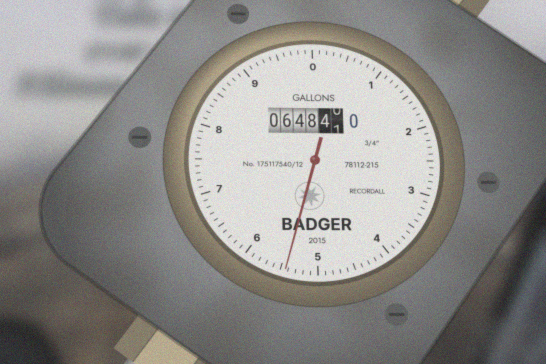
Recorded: 648405.4,gal
